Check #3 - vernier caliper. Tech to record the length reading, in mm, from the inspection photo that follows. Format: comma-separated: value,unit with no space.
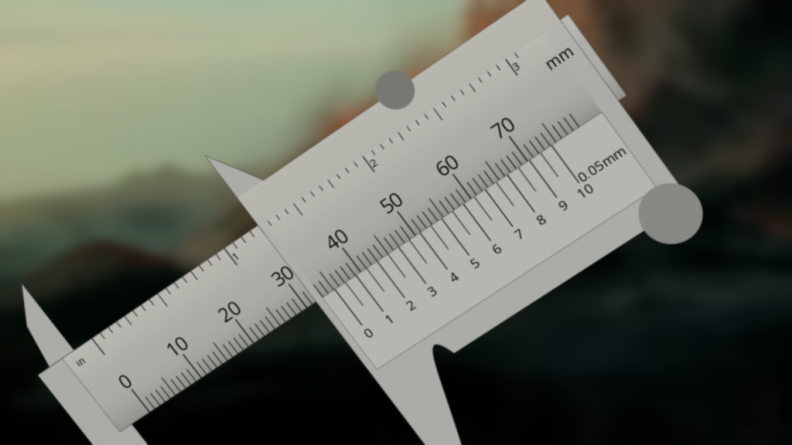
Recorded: 35.2,mm
